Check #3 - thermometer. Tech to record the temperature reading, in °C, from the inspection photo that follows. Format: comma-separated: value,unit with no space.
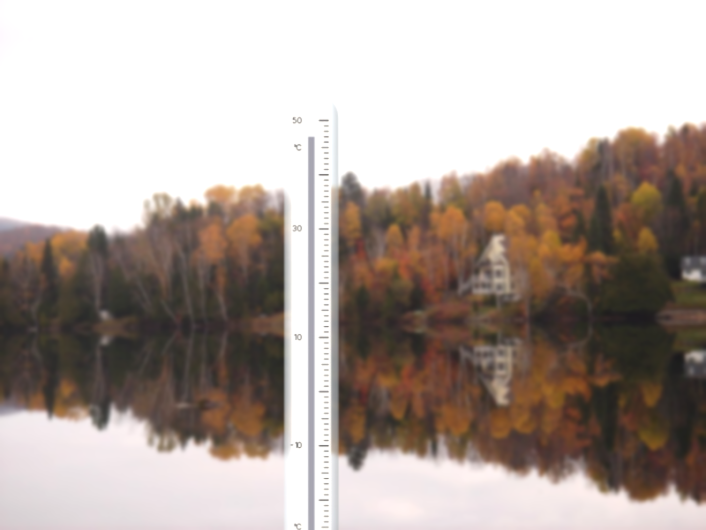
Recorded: 47,°C
